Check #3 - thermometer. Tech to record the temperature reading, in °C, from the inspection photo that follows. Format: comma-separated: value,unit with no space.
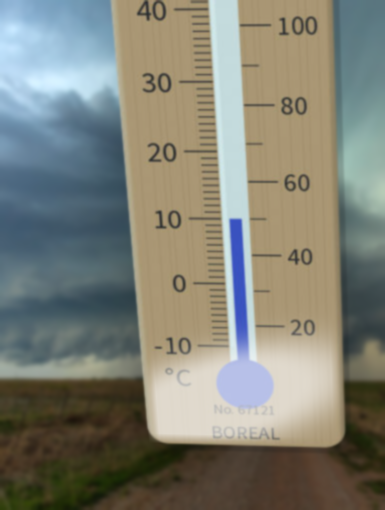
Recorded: 10,°C
